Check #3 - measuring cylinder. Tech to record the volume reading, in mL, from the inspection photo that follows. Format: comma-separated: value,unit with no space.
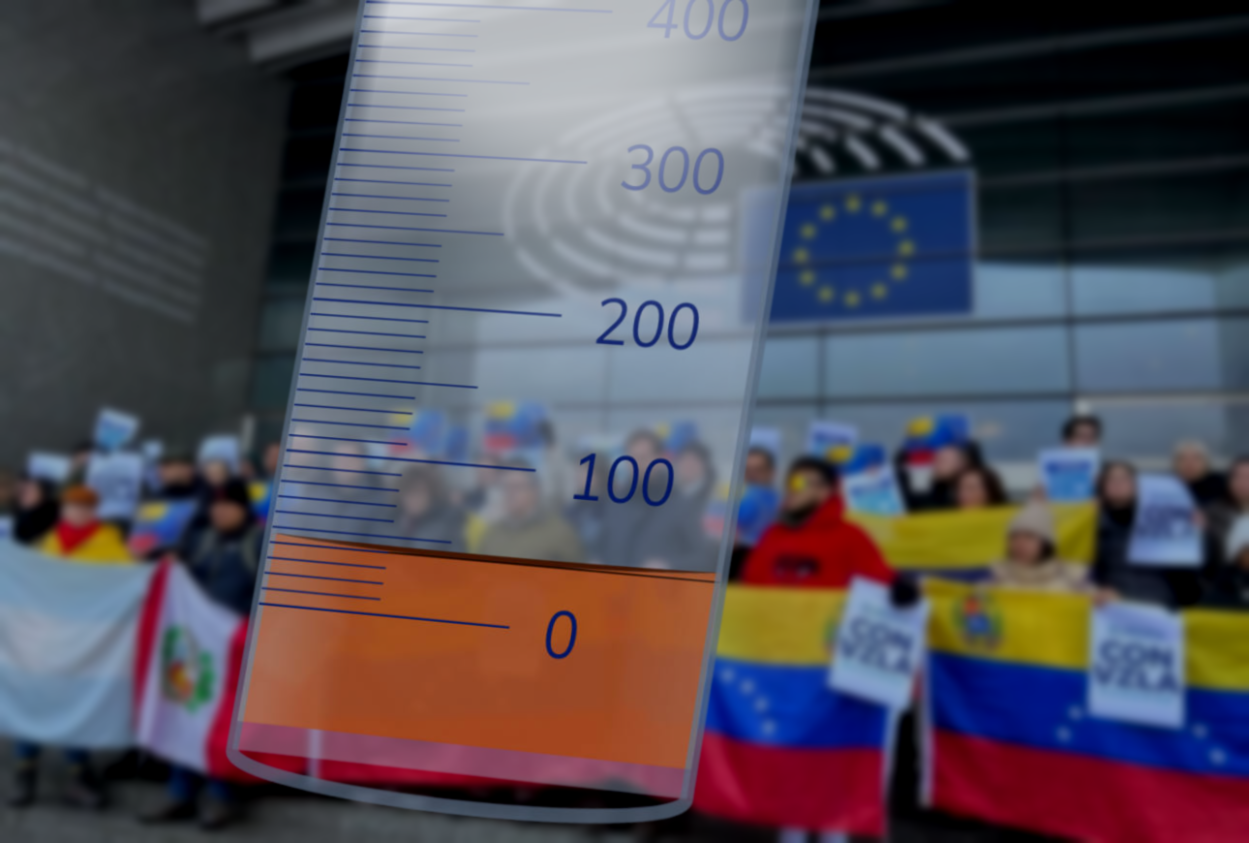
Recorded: 40,mL
